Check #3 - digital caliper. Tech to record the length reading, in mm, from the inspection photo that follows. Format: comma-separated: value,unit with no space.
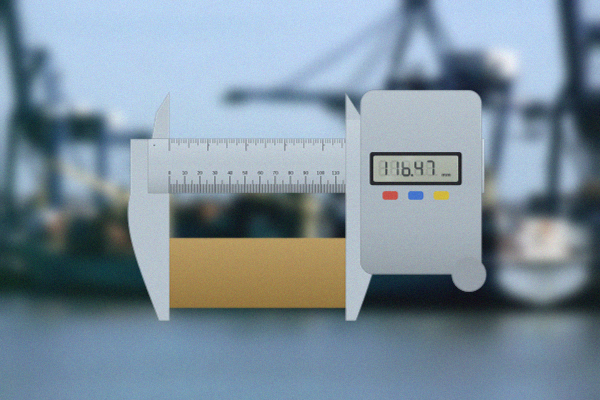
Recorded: 116.47,mm
